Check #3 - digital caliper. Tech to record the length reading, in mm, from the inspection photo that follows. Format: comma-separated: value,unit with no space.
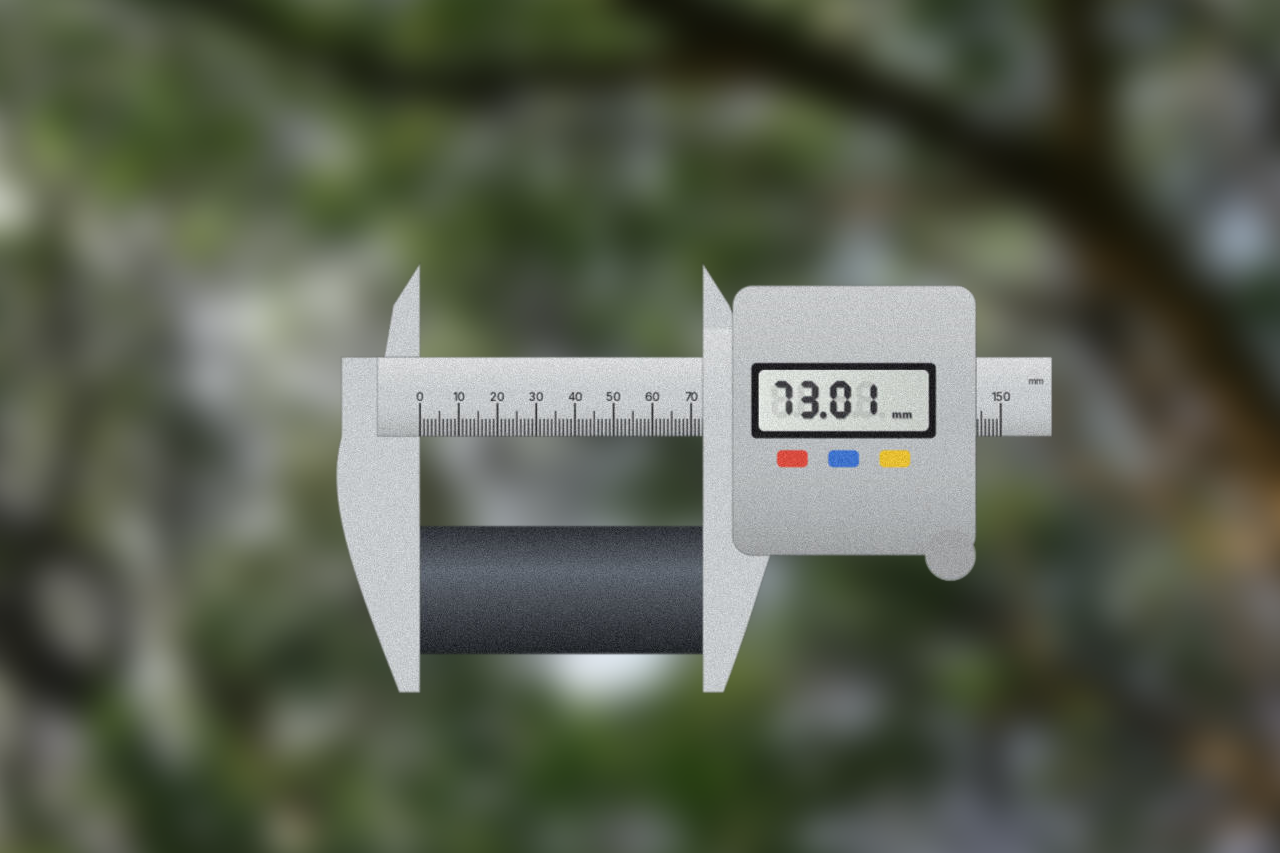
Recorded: 73.01,mm
